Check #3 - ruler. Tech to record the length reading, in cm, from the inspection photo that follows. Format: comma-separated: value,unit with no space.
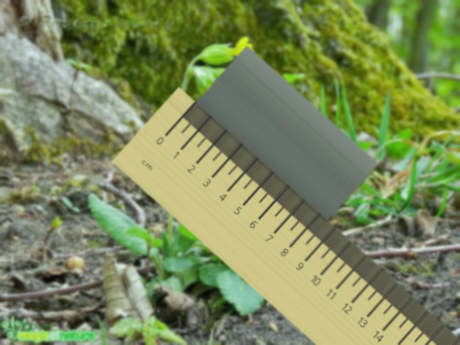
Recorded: 8.5,cm
